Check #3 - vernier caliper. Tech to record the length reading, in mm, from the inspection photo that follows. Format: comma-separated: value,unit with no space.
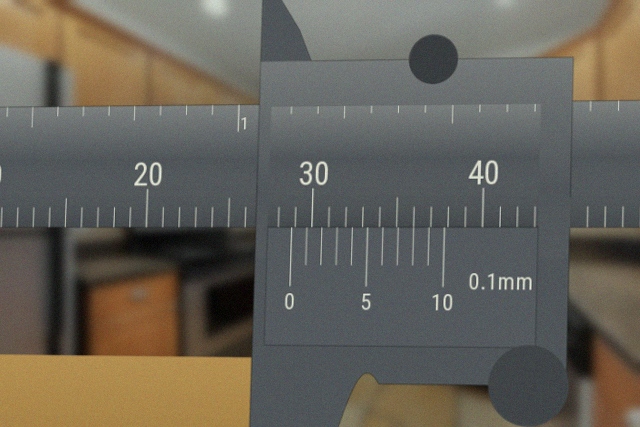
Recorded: 28.8,mm
